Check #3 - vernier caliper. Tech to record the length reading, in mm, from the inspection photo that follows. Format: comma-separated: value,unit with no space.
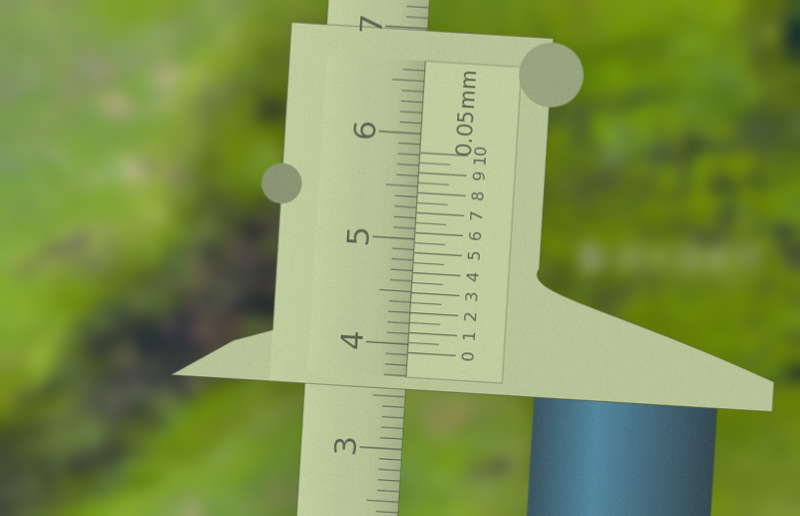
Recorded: 39.2,mm
